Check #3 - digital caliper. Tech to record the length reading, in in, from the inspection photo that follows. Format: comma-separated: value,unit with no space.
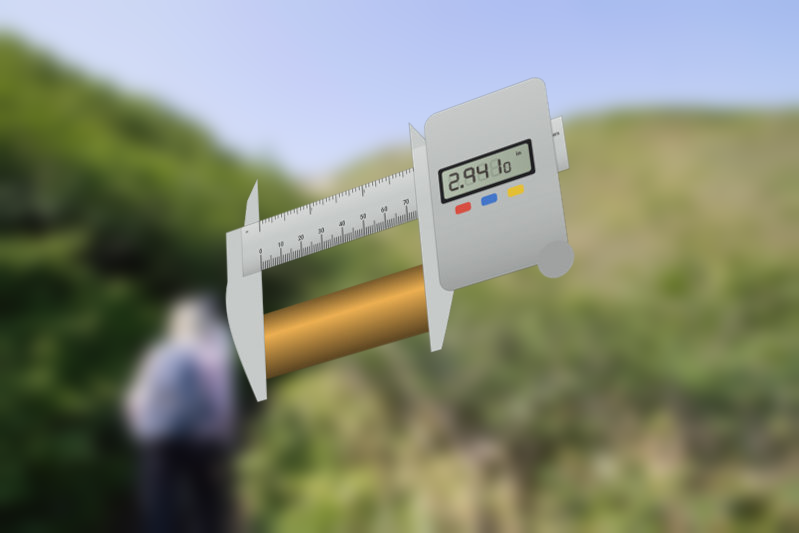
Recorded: 2.9410,in
